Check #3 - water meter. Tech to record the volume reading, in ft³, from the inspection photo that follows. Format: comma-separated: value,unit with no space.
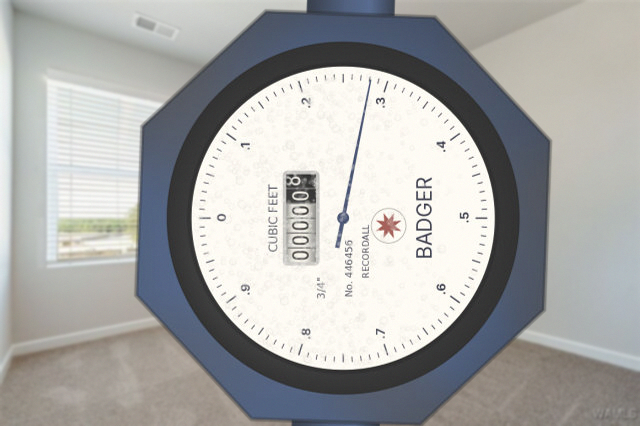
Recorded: 8.28,ft³
